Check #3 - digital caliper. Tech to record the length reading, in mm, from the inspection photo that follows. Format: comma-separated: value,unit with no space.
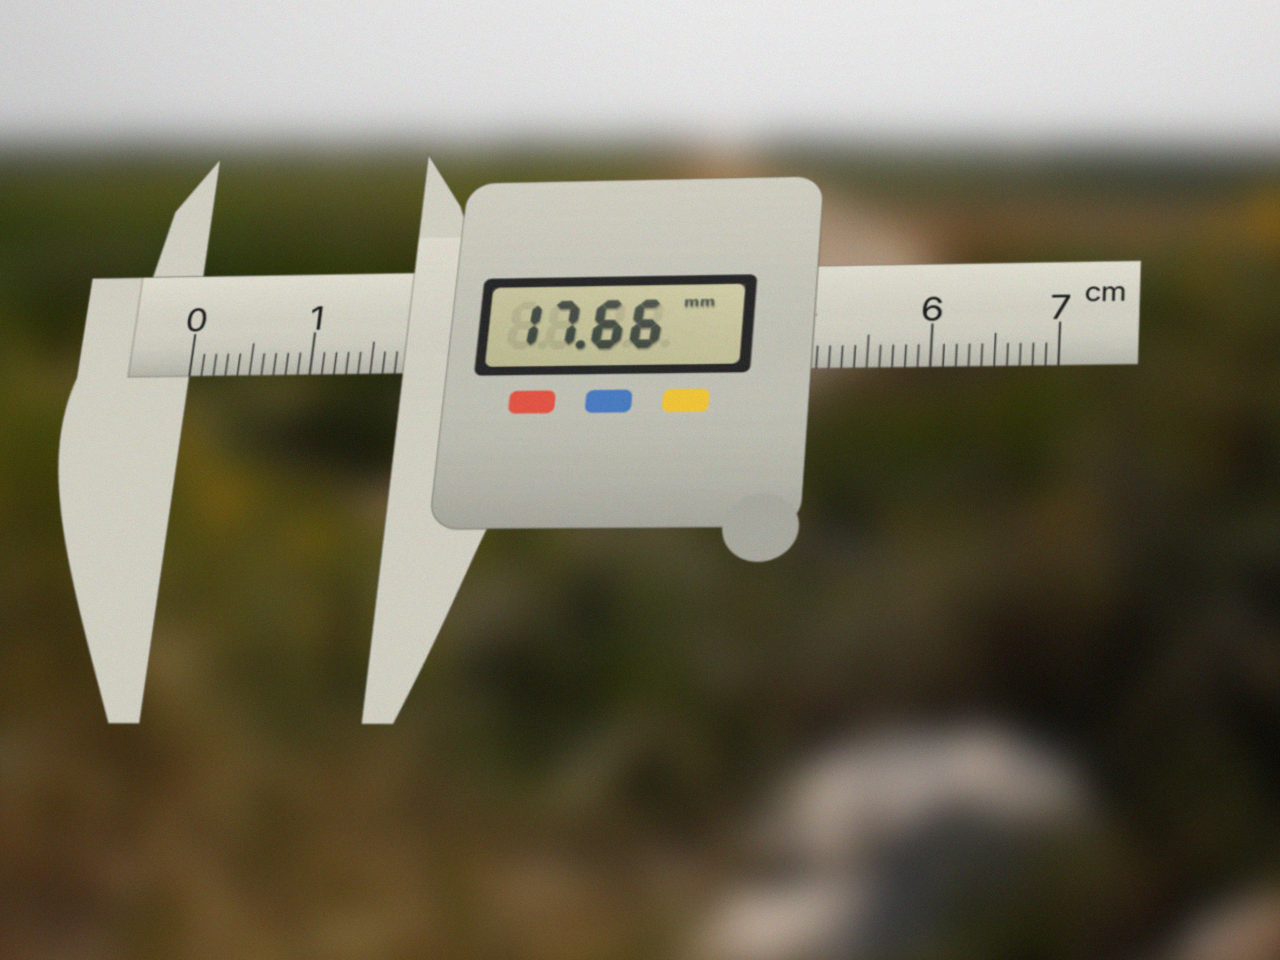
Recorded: 17.66,mm
